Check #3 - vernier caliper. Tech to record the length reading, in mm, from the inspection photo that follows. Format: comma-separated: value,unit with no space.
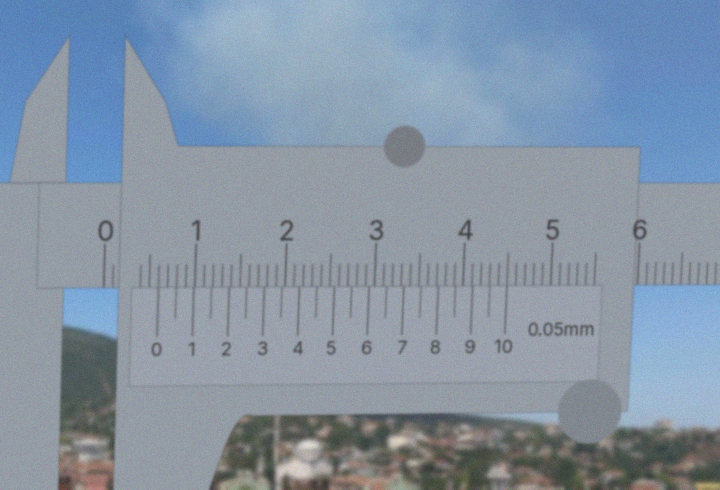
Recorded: 6.0,mm
